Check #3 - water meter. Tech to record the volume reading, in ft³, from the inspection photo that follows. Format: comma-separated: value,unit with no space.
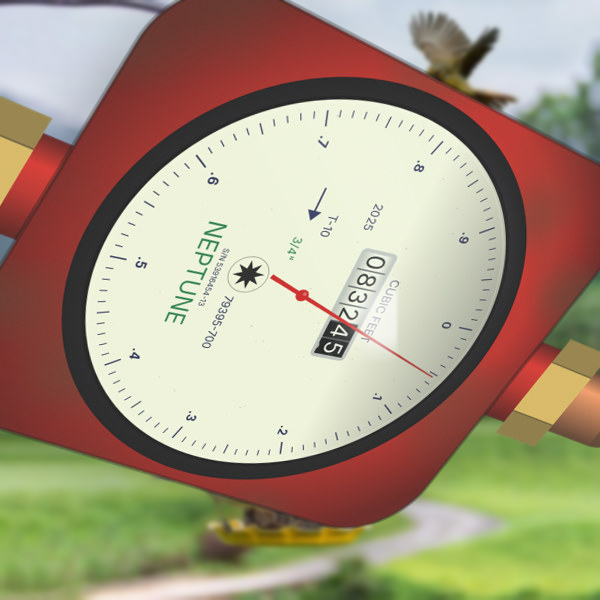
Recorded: 83245.05,ft³
